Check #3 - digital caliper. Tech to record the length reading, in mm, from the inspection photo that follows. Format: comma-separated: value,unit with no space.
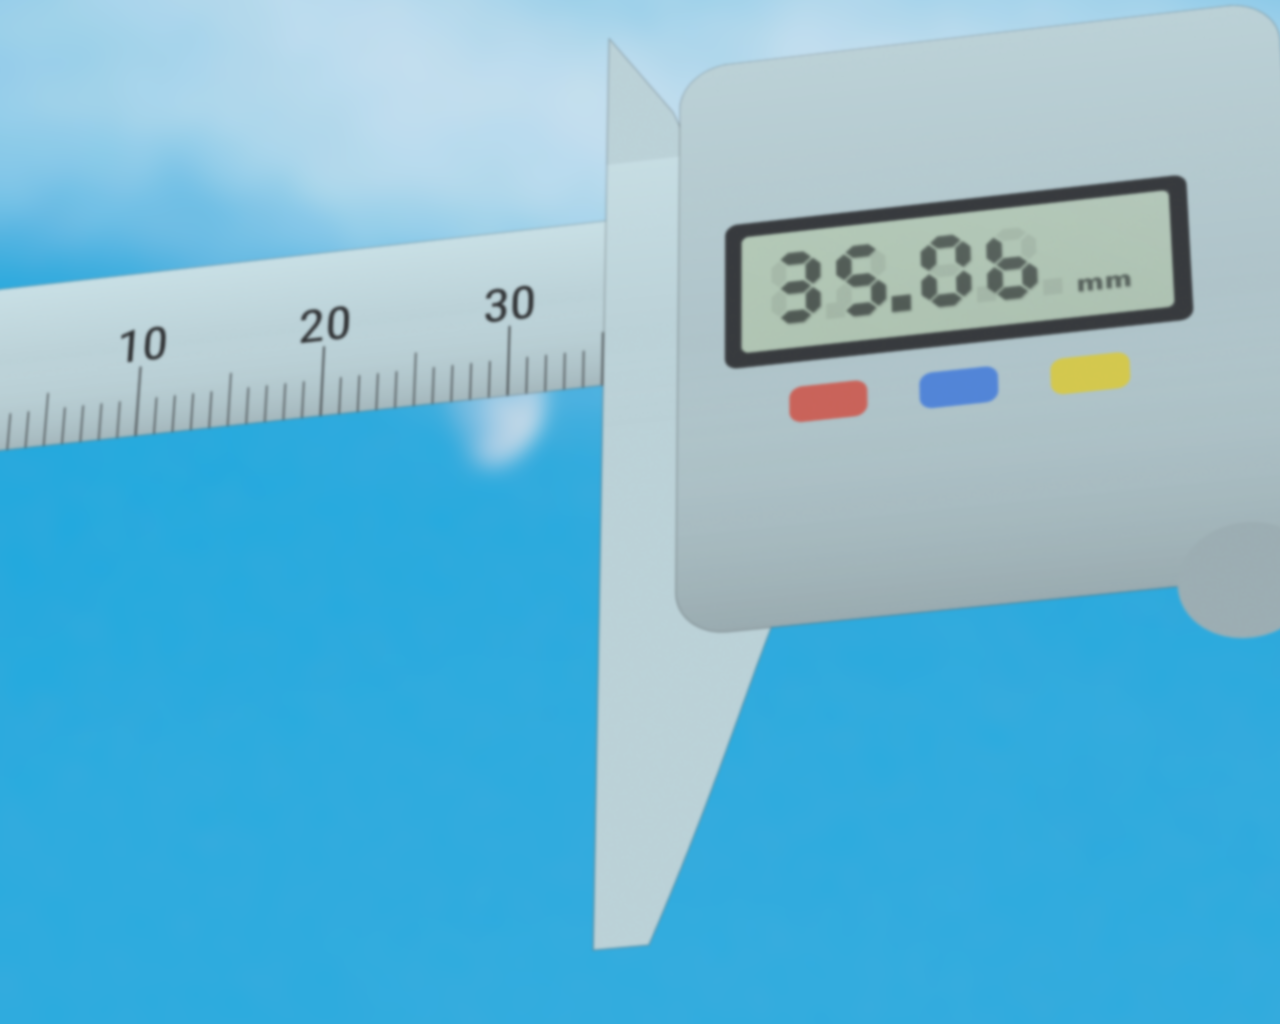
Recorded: 35.06,mm
